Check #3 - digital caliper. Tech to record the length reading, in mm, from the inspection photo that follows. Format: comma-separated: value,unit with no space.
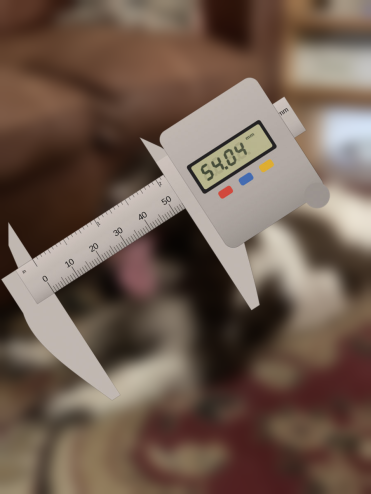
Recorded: 54.04,mm
